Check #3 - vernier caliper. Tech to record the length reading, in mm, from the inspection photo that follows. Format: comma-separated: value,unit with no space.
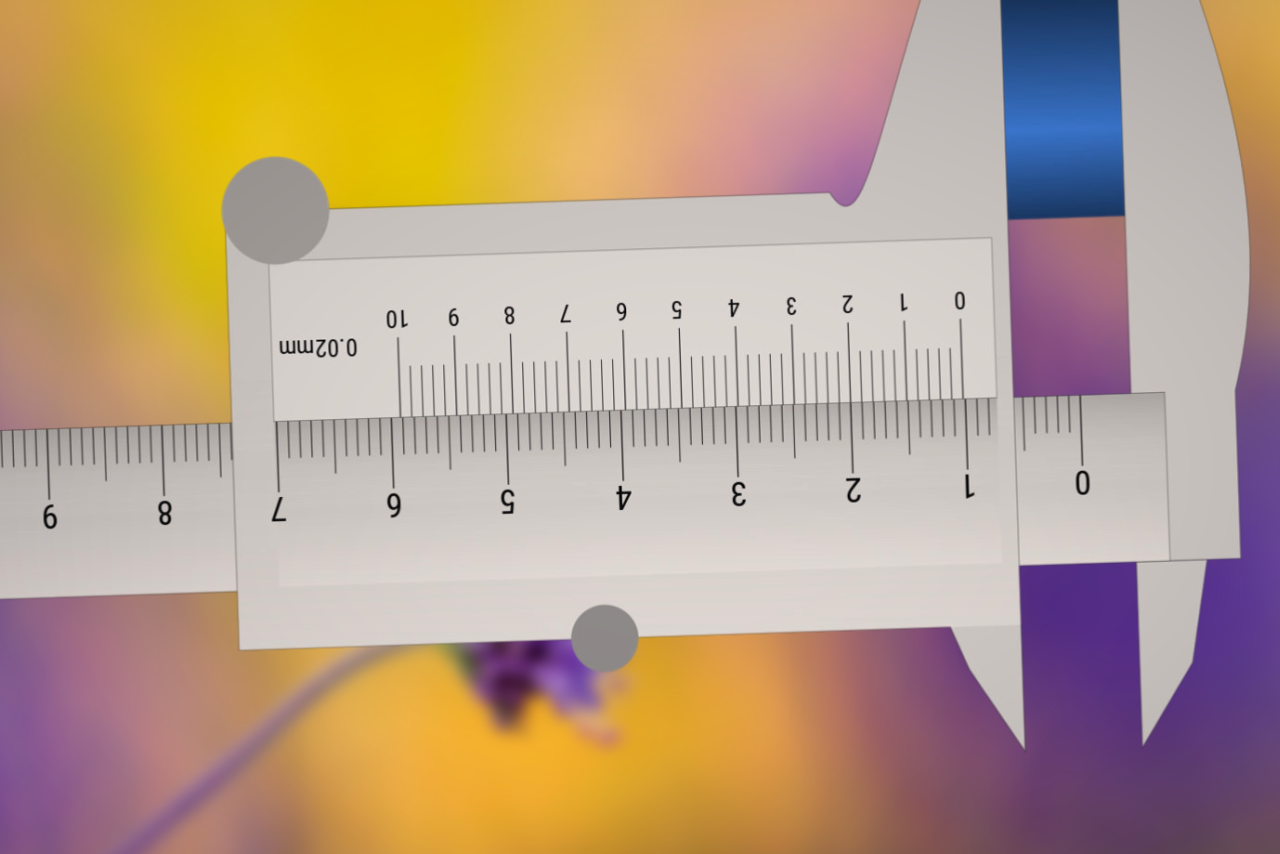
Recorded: 10.2,mm
